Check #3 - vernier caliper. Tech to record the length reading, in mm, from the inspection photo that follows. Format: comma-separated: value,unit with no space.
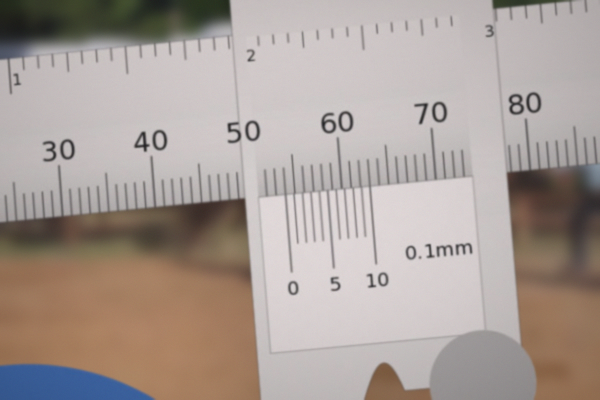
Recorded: 54.0,mm
